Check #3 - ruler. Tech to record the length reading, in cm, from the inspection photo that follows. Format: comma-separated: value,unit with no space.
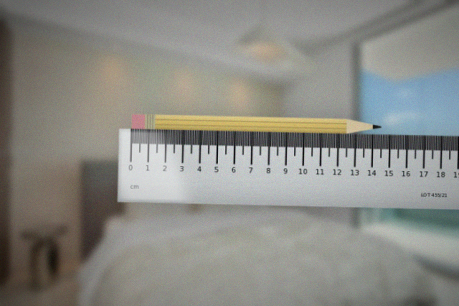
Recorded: 14.5,cm
